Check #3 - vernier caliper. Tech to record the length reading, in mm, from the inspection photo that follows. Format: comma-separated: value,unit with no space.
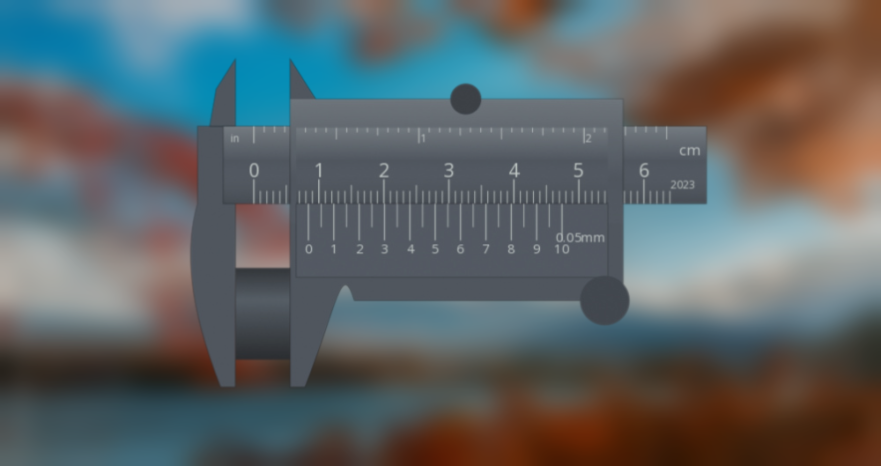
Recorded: 8.4,mm
